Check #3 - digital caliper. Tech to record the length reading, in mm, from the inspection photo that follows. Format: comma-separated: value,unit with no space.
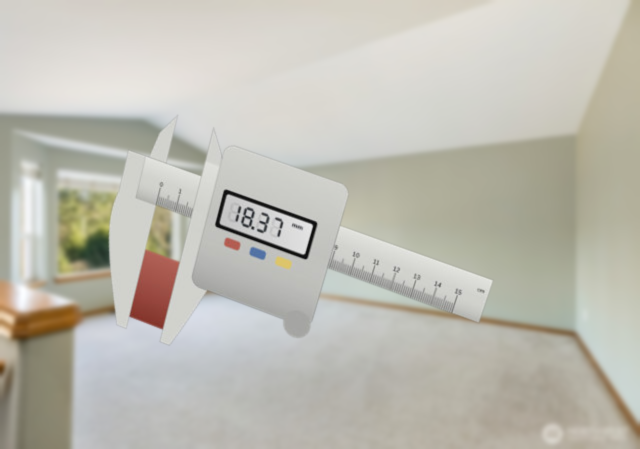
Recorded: 18.37,mm
